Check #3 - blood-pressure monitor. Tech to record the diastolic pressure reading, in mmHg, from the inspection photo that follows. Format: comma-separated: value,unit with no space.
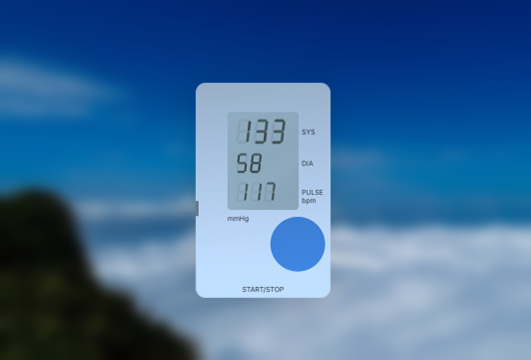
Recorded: 58,mmHg
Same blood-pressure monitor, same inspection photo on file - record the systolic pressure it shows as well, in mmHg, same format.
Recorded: 133,mmHg
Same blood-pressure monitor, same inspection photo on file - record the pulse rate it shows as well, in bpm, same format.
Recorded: 117,bpm
